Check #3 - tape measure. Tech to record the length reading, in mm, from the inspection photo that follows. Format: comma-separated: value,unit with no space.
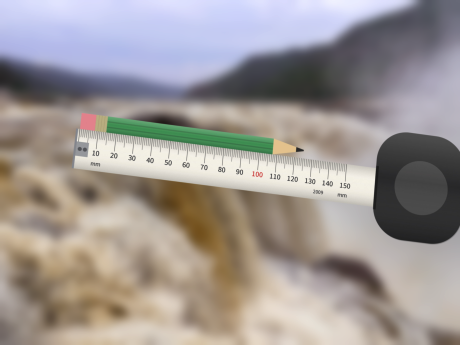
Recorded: 125,mm
